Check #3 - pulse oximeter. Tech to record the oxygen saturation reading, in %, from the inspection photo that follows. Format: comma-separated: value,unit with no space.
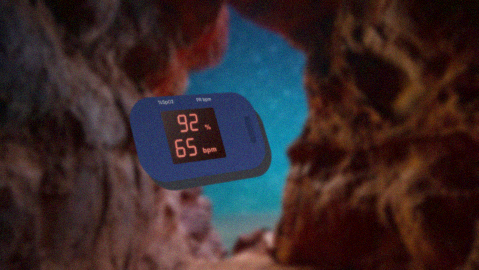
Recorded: 92,%
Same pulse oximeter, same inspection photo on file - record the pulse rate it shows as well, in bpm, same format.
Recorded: 65,bpm
